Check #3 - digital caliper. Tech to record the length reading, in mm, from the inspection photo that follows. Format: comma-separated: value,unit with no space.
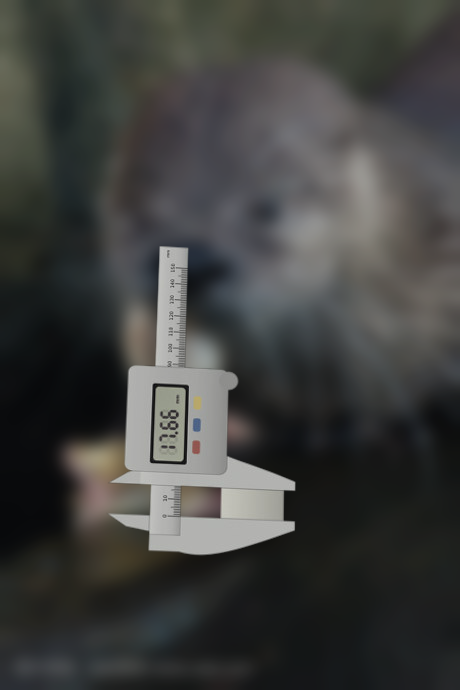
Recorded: 17.66,mm
